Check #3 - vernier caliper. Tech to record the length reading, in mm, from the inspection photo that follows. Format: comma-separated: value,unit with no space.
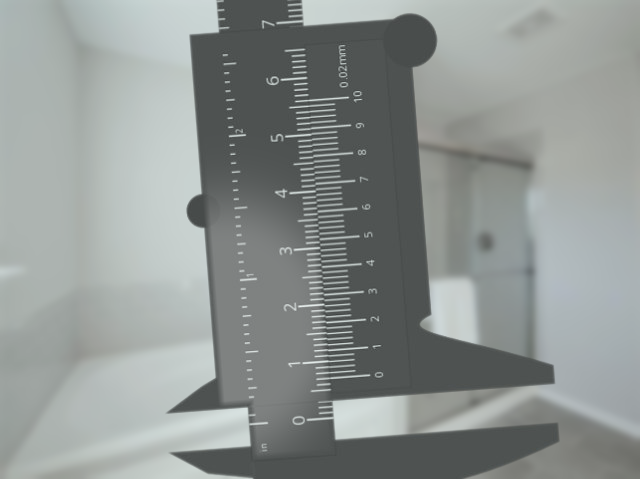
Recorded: 7.0,mm
